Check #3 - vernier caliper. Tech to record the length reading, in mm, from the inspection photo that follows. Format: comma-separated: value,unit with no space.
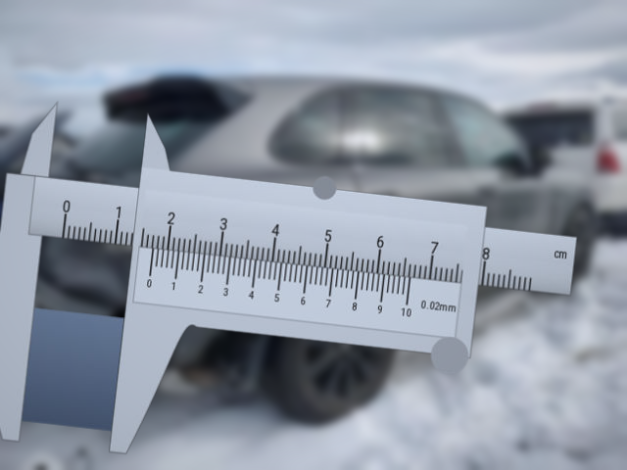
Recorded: 17.2,mm
